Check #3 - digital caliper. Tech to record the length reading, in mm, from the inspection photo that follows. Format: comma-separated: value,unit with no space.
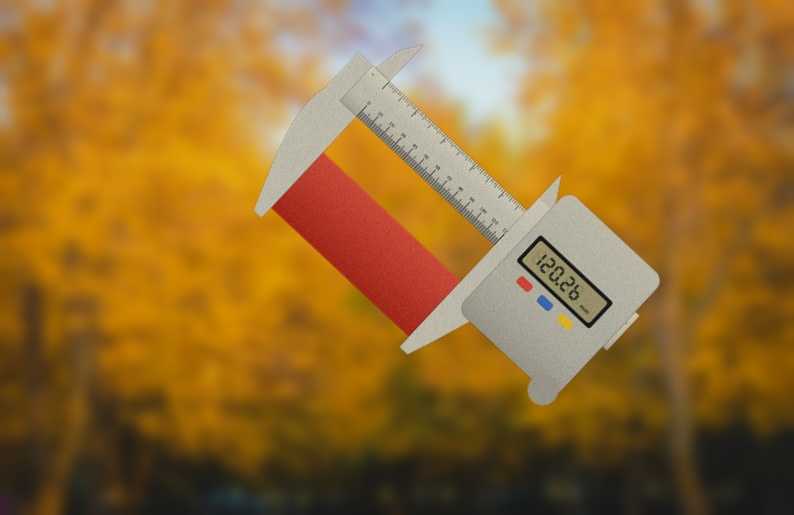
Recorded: 120.26,mm
